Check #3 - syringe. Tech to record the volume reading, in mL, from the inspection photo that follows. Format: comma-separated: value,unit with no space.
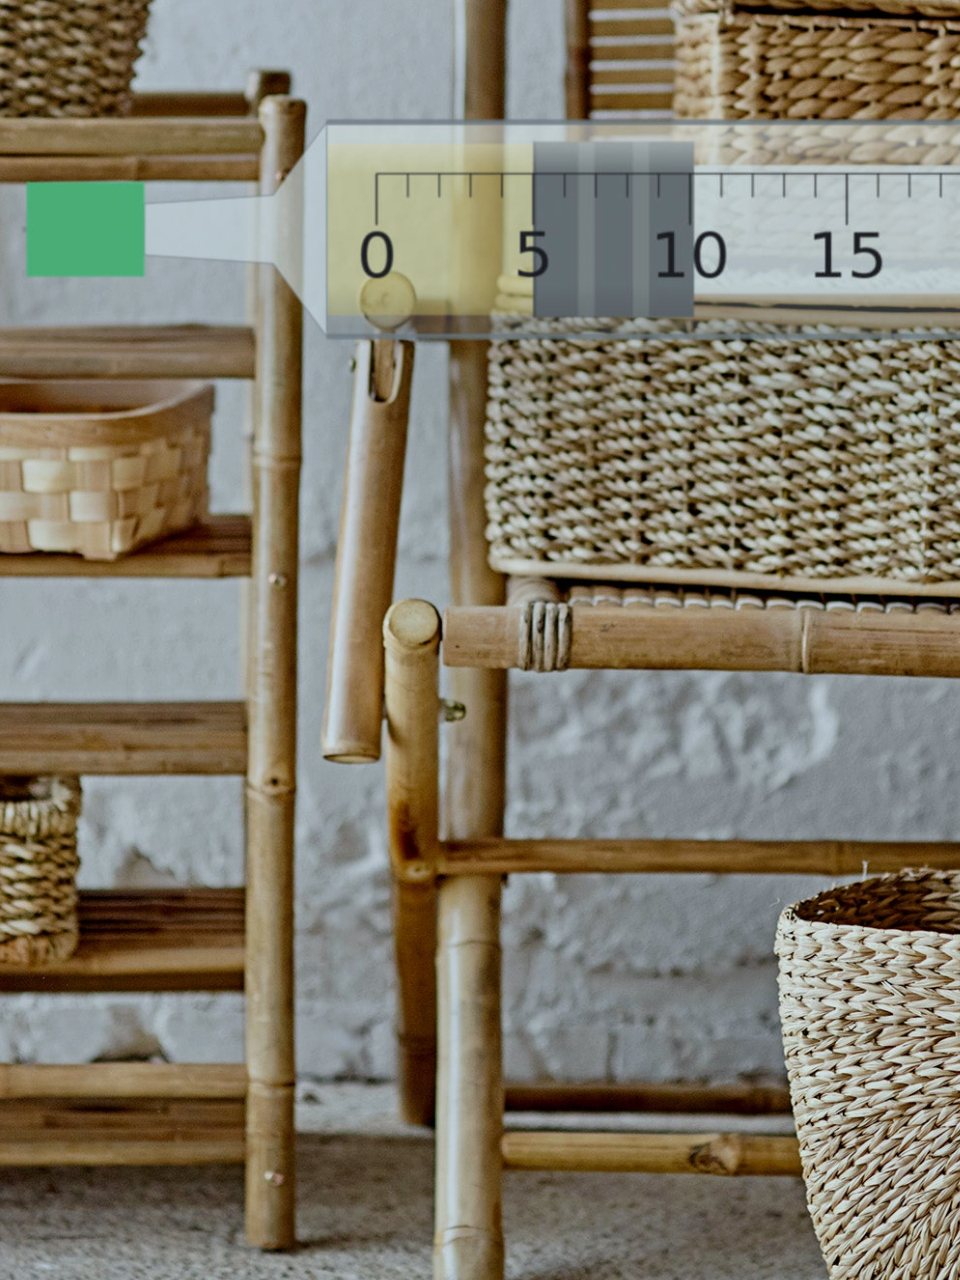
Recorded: 5,mL
